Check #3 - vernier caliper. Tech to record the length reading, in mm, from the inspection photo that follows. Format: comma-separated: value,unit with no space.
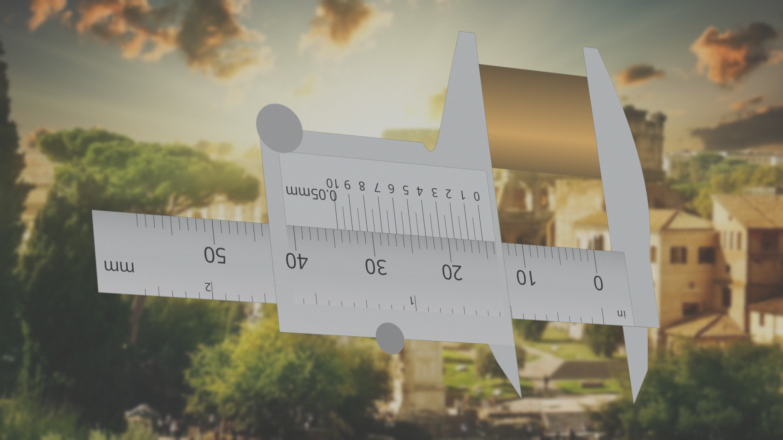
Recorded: 15.4,mm
